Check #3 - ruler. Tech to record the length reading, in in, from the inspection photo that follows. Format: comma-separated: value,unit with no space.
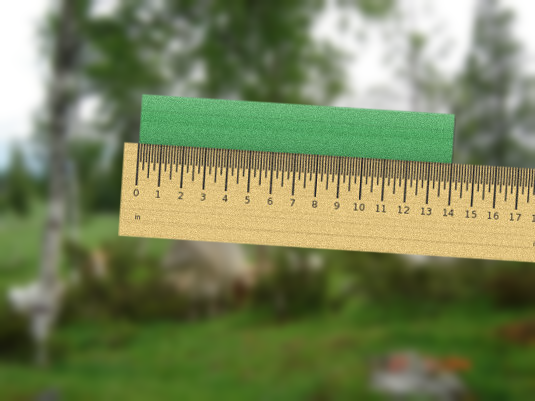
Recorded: 14,in
